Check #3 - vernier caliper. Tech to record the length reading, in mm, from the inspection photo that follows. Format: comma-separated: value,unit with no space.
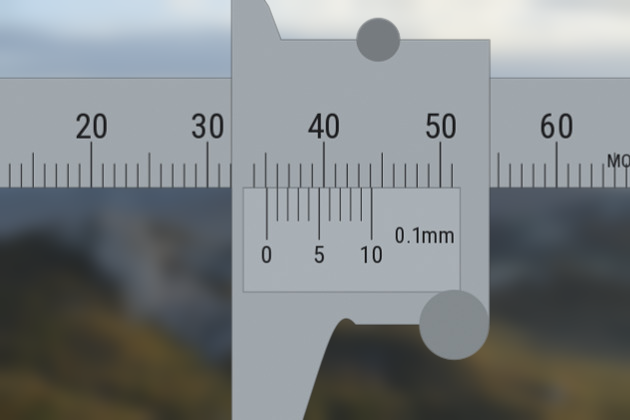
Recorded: 35.1,mm
